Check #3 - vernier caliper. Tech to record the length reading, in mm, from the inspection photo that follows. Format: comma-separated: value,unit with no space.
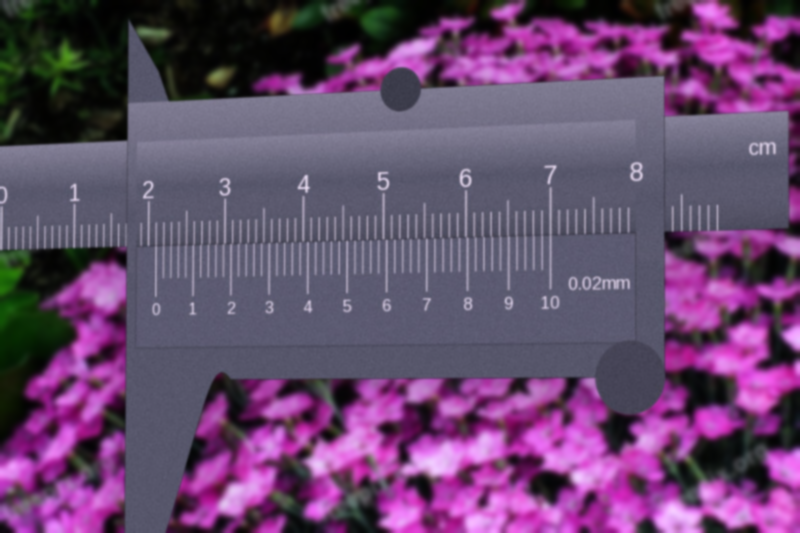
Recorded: 21.0,mm
